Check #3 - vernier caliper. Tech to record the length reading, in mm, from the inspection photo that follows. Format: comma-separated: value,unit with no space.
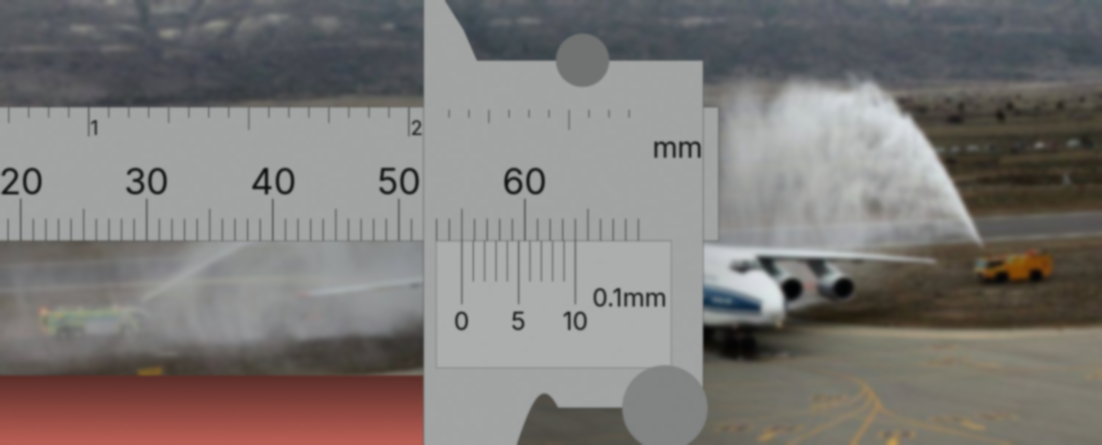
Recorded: 55.0,mm
